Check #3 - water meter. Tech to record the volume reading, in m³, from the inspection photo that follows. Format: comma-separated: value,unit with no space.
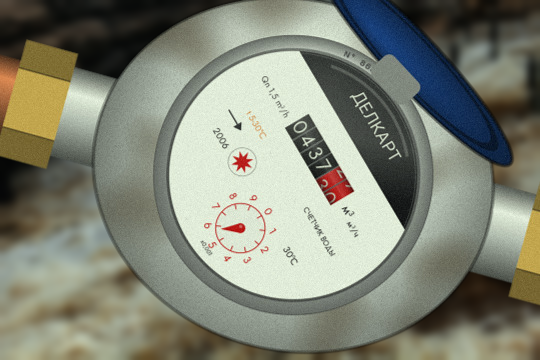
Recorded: 437.295,m³
